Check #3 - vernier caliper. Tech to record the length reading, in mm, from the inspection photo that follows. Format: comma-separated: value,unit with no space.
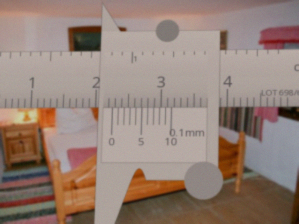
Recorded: 22.6,mm
